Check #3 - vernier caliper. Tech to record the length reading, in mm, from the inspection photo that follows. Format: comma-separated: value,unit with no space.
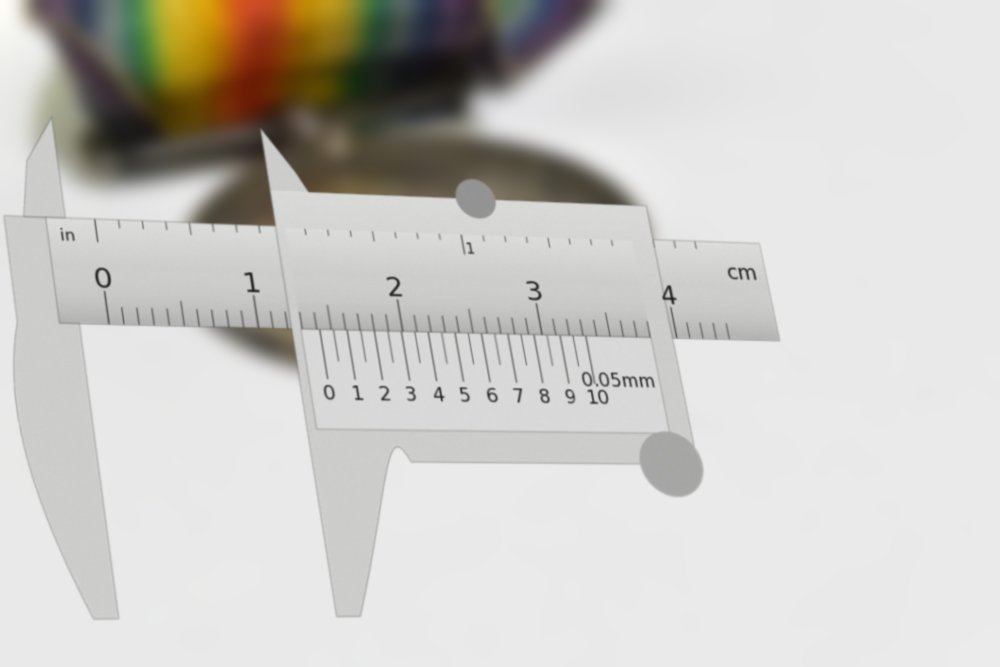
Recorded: 14.2,mm
